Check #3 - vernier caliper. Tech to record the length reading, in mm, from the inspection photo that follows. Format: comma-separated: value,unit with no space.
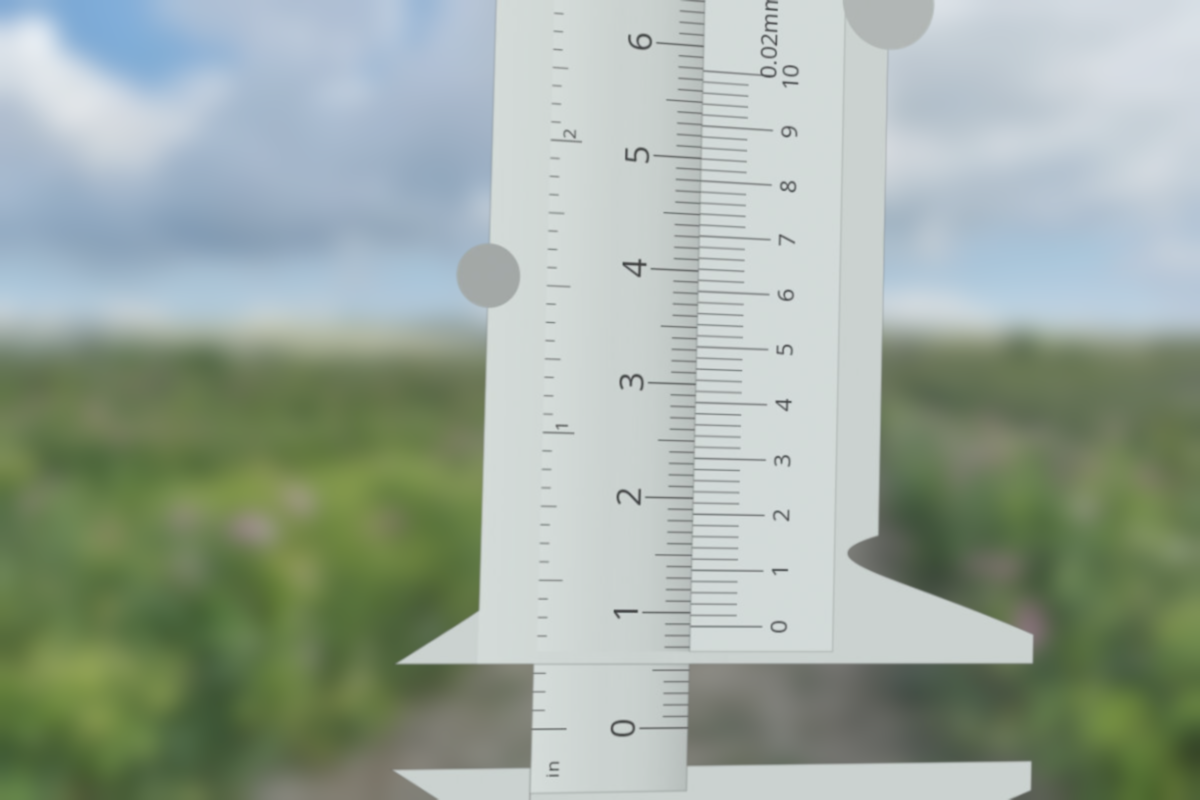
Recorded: 8.8,mm
